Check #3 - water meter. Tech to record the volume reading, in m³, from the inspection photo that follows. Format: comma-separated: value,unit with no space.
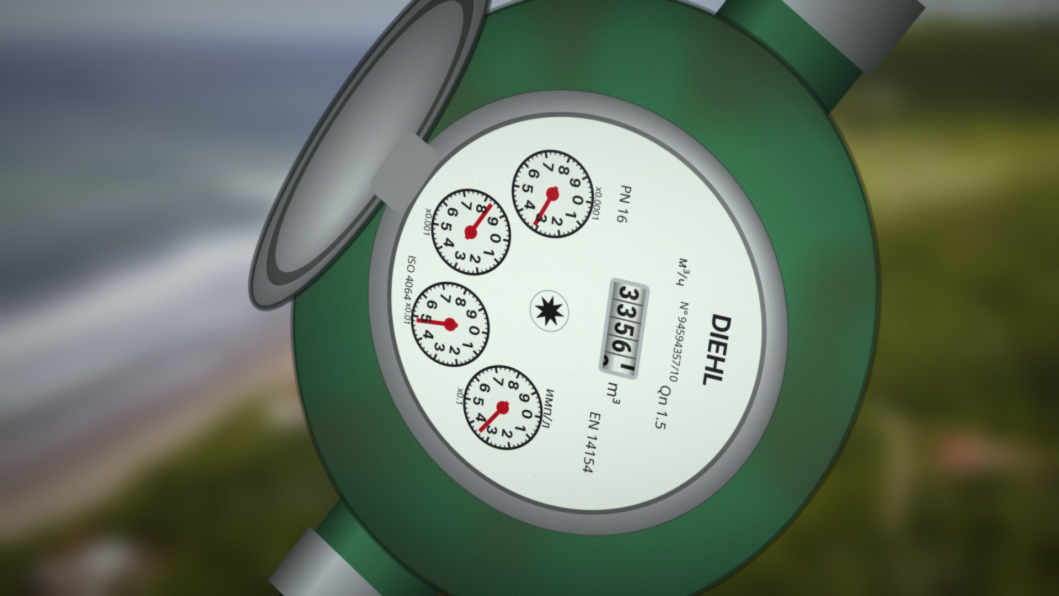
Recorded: 33561.3483,m³
